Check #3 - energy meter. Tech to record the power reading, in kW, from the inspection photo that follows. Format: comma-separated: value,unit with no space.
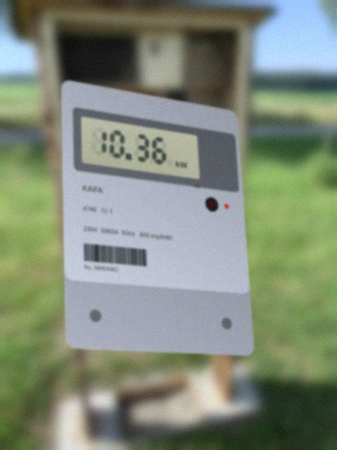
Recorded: 10.36,kW
